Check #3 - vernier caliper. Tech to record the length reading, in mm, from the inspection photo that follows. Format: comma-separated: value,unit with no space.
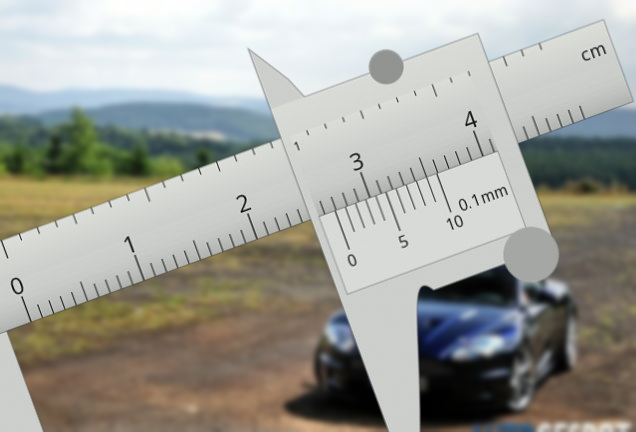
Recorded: 26.9,mm
